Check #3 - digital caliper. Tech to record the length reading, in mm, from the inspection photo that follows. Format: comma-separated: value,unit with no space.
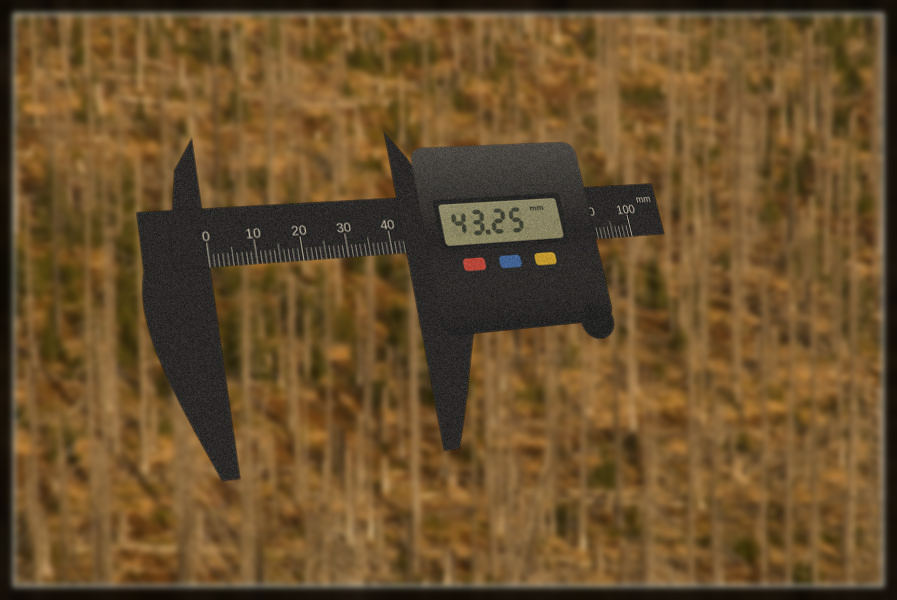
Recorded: 43.25,mm
